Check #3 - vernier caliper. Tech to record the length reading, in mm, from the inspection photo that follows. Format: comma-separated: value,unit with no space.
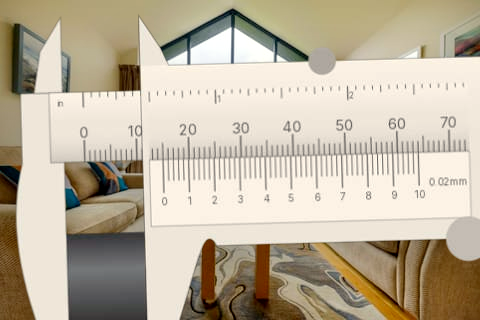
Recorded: 15.0,mm
